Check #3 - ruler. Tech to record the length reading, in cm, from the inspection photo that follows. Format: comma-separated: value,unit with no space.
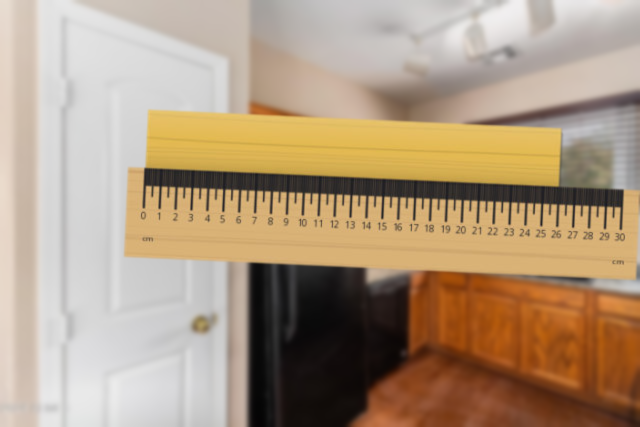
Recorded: 26,cm
